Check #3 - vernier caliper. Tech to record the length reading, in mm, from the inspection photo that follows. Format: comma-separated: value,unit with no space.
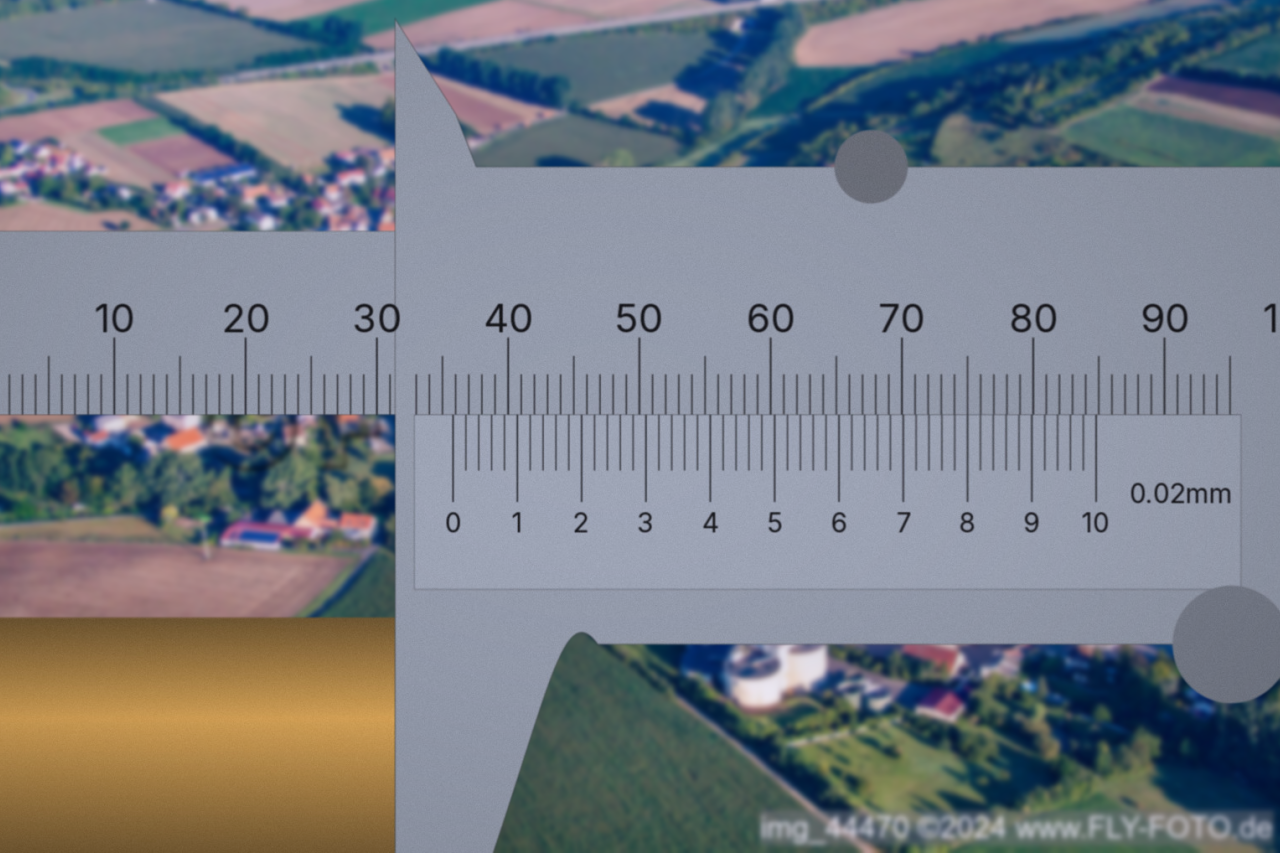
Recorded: 35.8,mm
